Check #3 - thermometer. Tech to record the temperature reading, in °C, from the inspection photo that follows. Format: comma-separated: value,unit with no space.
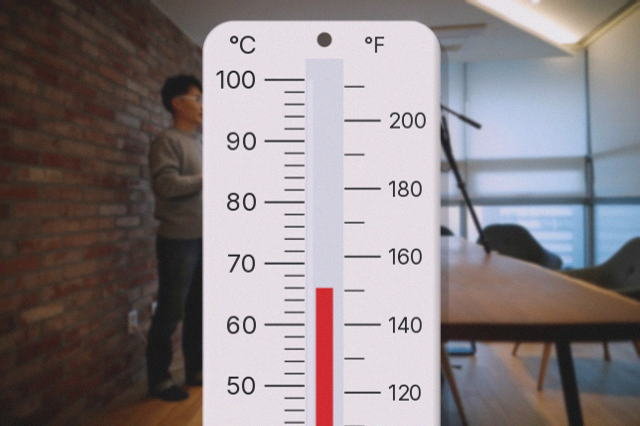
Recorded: 66,°C
